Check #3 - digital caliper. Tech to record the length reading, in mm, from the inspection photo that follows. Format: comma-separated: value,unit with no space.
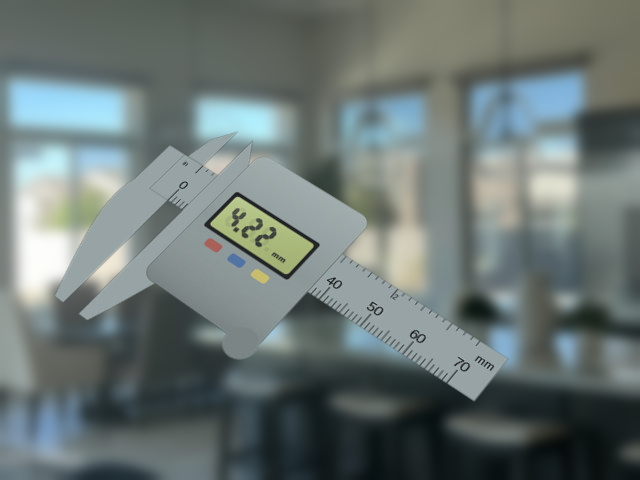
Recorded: 4.22,mm
